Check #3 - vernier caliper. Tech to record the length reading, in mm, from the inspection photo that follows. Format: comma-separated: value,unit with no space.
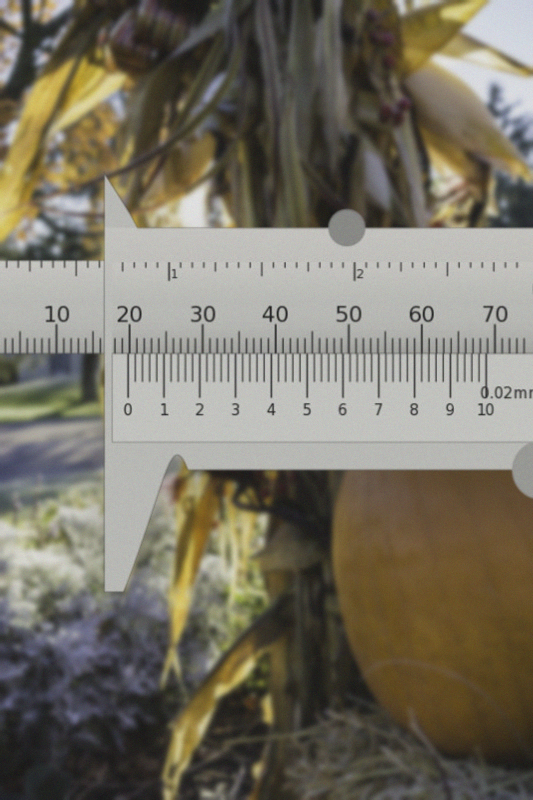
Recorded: 19.8,mm
